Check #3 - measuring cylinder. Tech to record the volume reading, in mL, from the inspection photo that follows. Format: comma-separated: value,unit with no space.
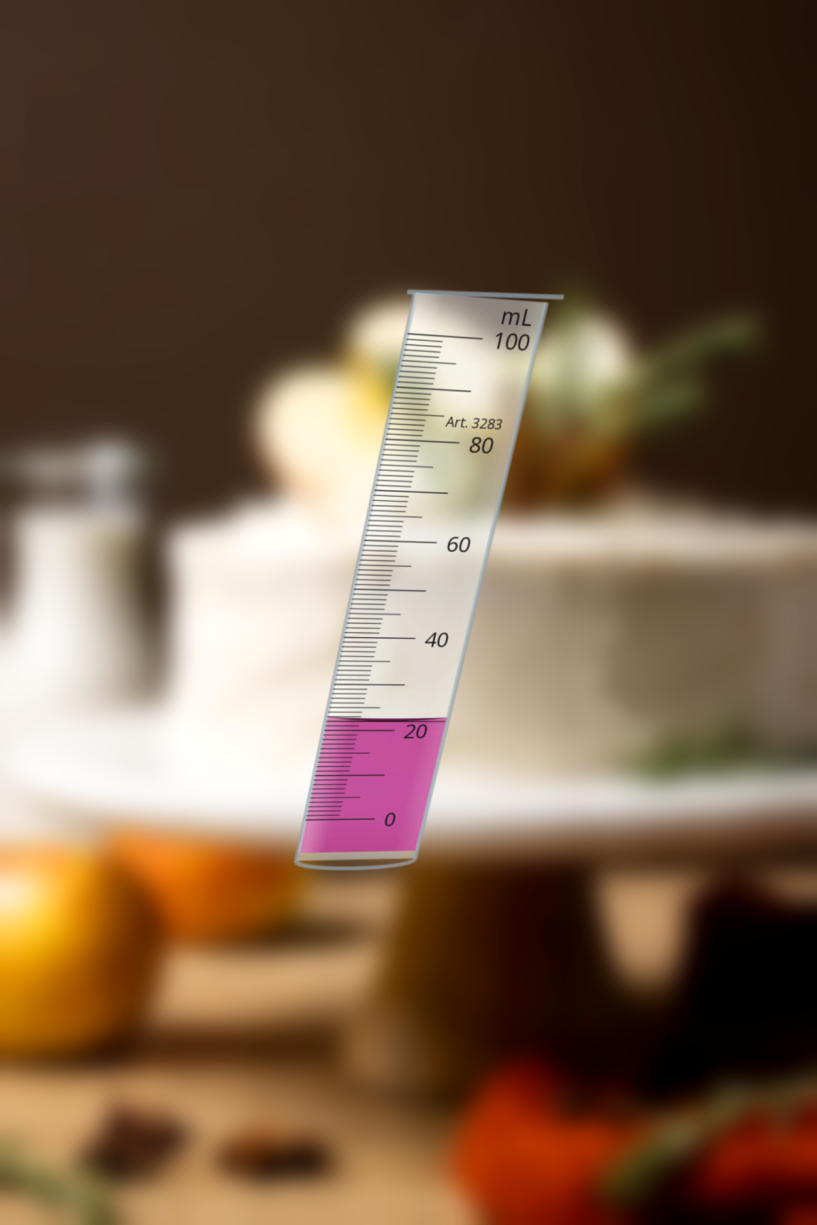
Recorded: 22,mL
